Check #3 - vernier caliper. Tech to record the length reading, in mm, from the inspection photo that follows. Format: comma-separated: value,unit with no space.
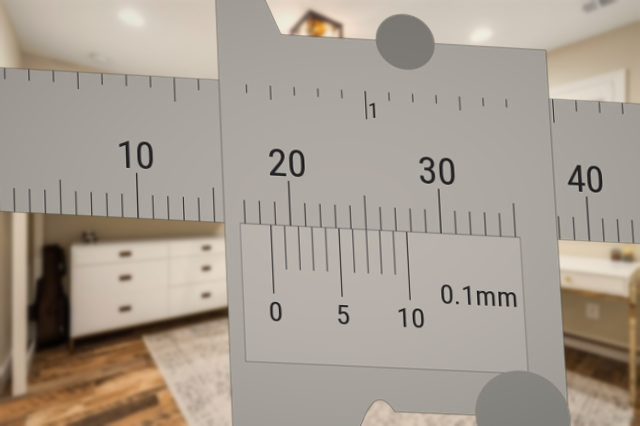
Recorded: 18.7,mm
